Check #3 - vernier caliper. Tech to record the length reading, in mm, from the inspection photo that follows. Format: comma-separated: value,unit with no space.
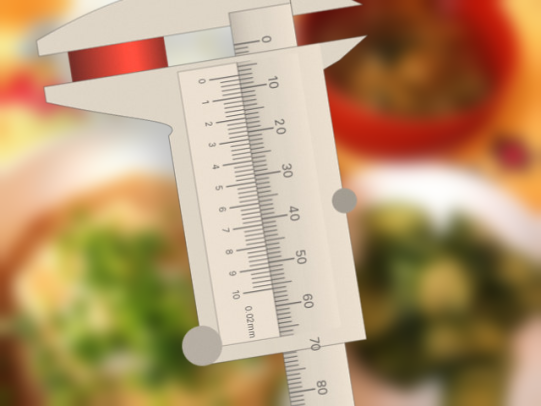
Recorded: 7.0,mm
